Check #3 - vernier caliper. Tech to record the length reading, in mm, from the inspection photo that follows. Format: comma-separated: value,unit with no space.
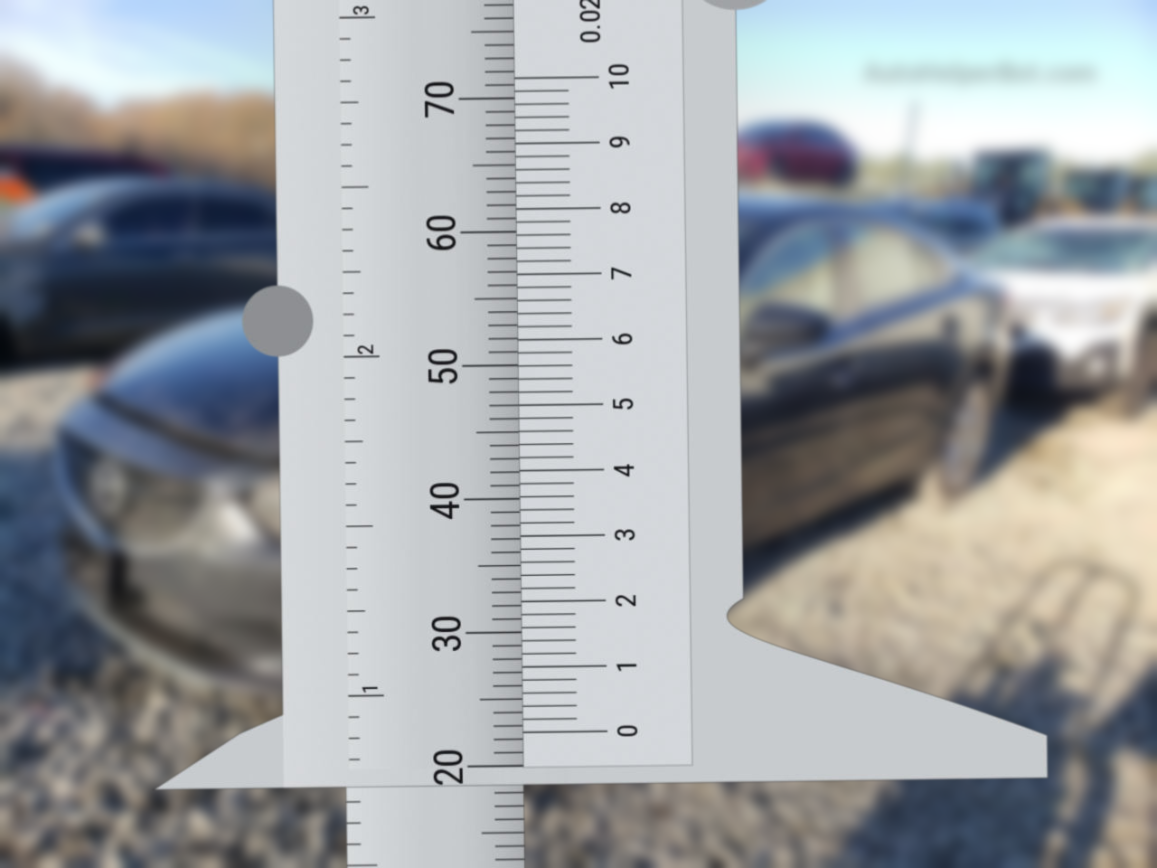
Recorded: 22.5,mm
